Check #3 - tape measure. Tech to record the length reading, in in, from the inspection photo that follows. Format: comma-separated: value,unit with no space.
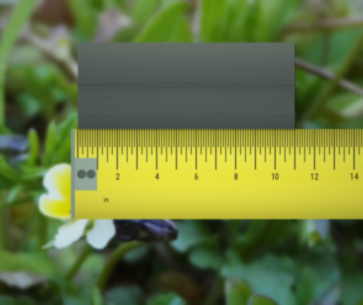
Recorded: 11,in
